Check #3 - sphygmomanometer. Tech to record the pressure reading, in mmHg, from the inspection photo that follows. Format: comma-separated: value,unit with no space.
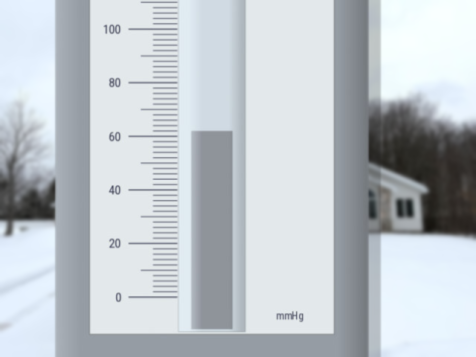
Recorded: 62,mmHg
